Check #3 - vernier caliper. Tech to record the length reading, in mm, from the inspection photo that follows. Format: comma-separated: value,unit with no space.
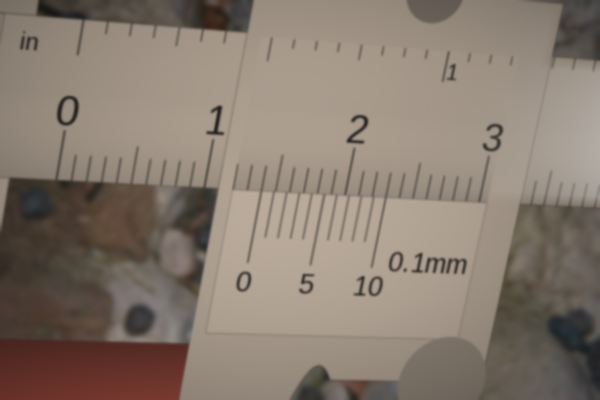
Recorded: 14.0,mm
